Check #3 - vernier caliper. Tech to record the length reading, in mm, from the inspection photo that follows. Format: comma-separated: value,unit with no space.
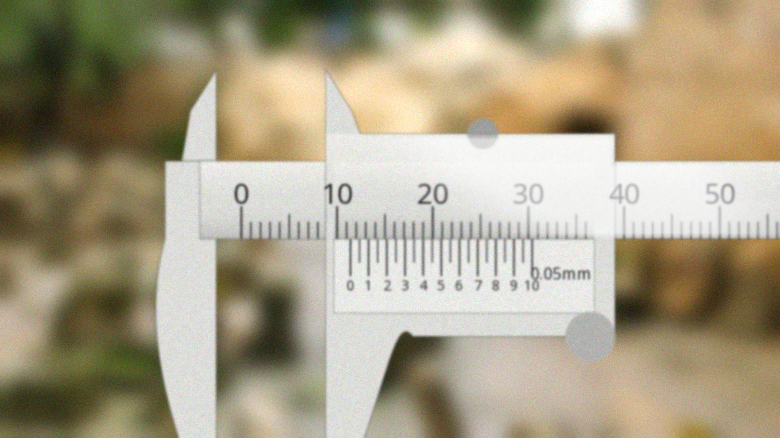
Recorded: 11.4,mm
